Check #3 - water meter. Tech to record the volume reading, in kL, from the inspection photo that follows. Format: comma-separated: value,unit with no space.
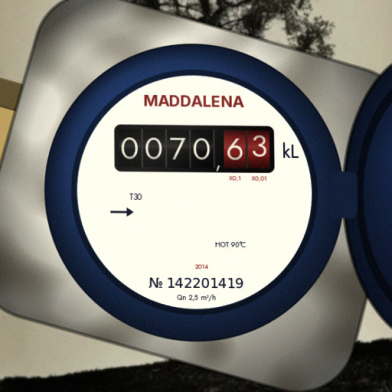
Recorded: 70.63,kL
